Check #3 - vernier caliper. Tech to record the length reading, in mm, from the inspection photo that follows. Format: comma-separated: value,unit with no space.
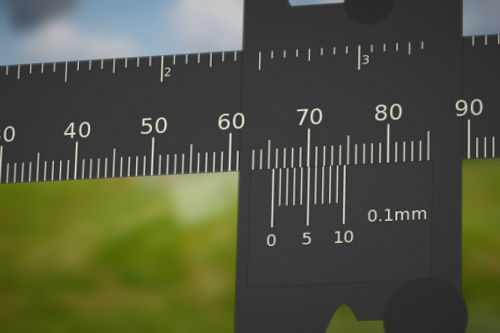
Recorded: 65.6,mm
